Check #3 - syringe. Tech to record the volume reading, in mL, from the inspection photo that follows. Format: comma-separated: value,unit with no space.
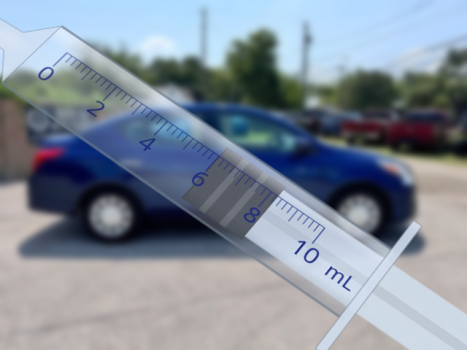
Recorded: 6,mL
